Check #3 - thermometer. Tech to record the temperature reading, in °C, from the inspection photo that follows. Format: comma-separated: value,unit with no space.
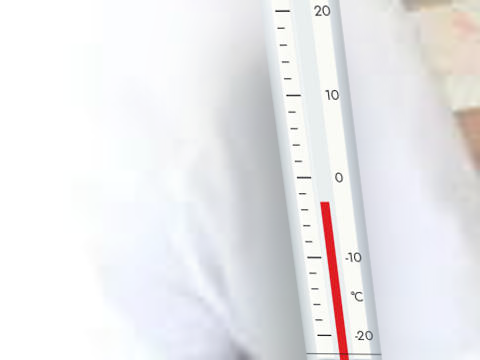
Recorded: -3,°C
